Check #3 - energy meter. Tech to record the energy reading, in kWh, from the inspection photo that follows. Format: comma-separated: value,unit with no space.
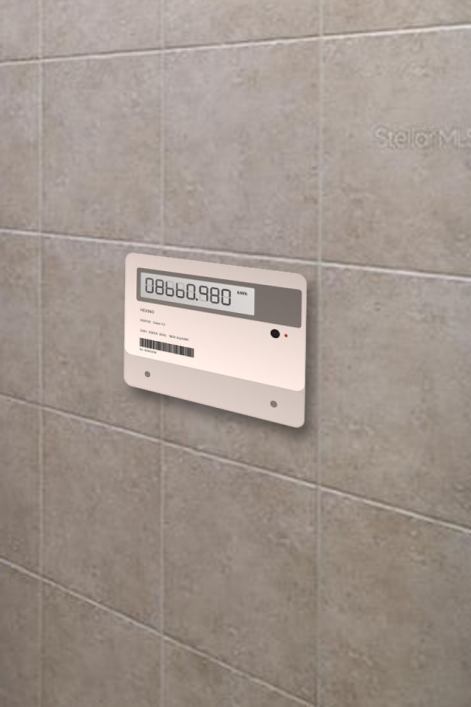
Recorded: 8660.980,kWh
